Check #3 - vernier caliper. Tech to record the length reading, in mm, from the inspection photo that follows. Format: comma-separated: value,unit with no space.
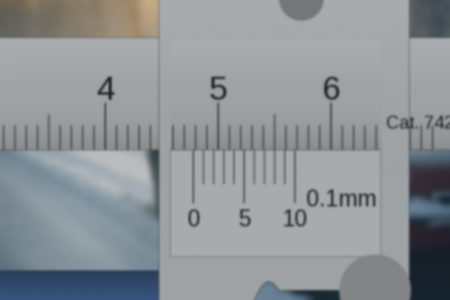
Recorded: 47.8,mm
